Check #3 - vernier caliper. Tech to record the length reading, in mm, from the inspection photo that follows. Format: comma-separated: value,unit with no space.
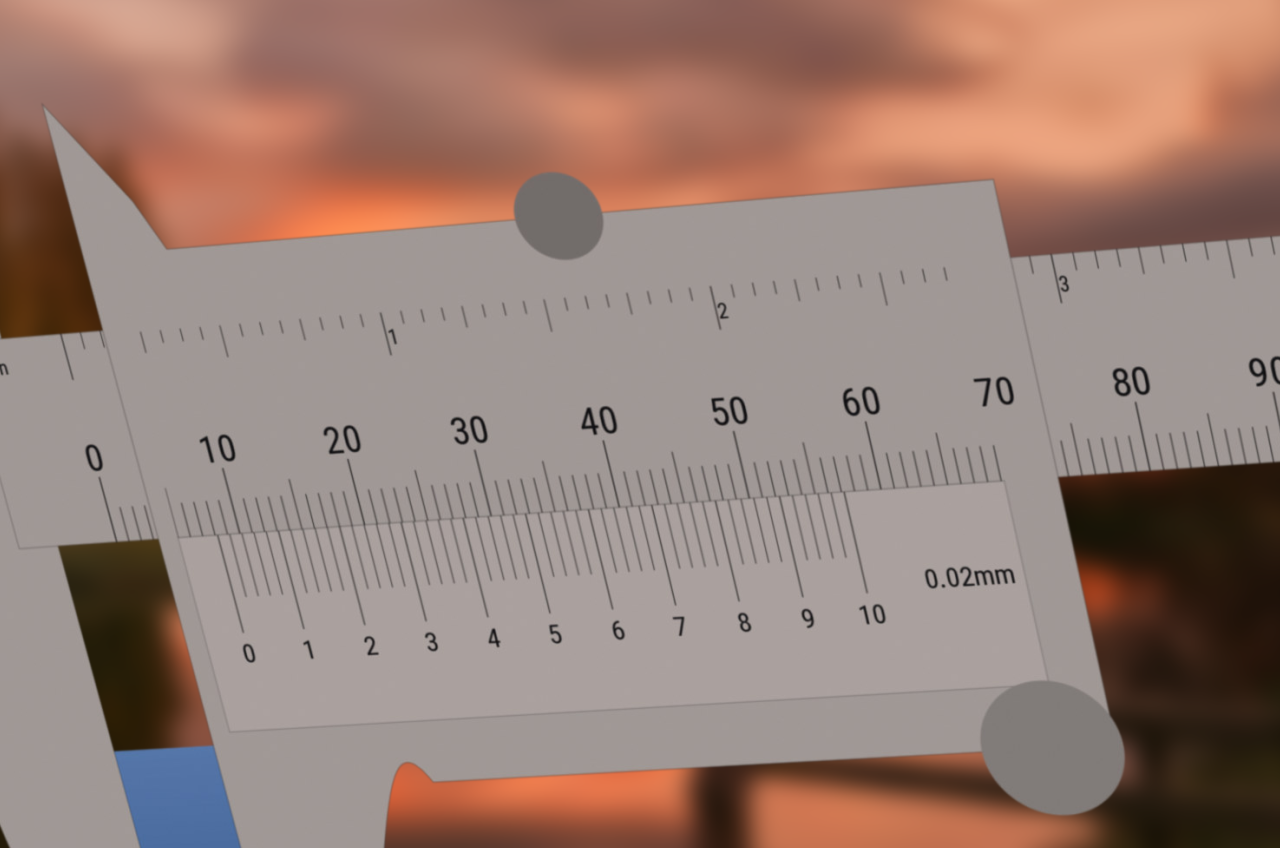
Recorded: 8.2,mm
